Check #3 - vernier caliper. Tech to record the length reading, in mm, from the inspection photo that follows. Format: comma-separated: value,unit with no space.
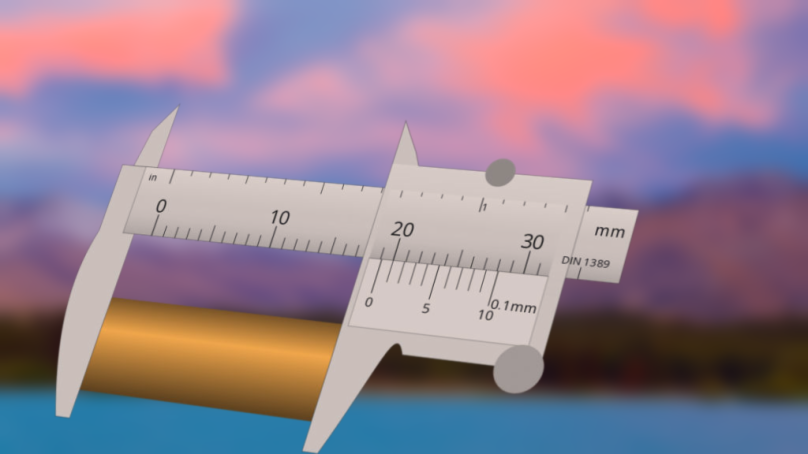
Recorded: 19.1,mm
